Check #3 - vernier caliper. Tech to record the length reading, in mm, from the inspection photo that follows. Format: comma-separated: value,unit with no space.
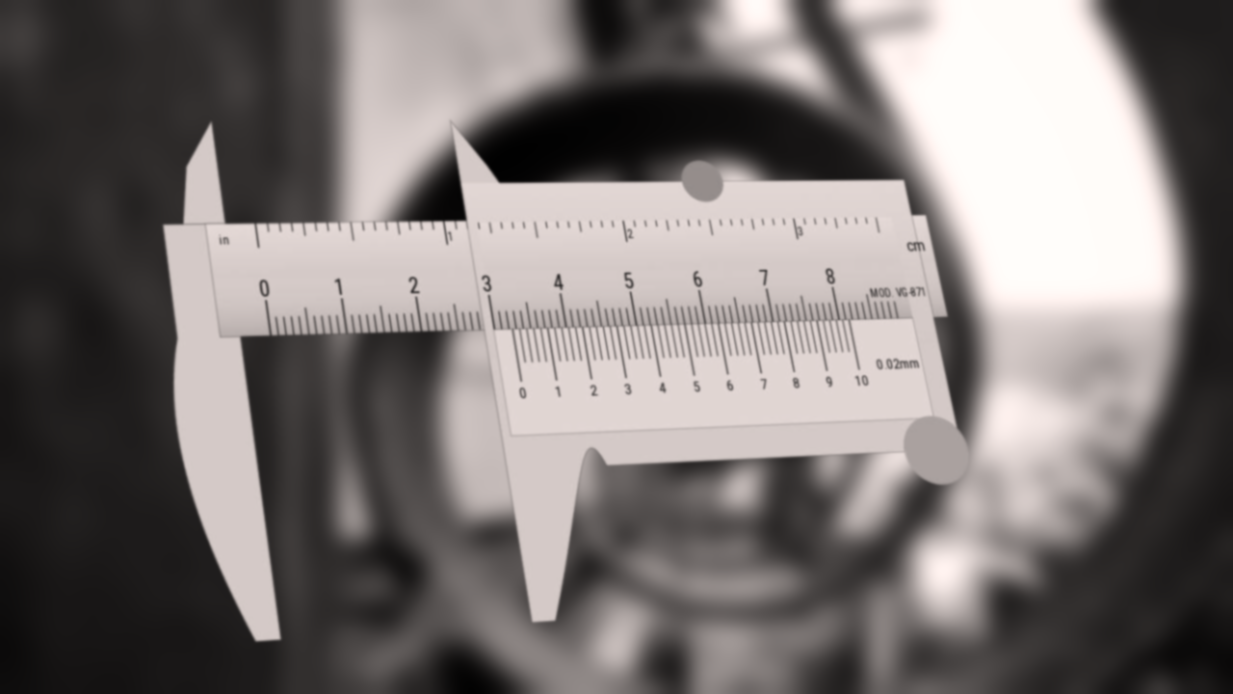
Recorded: 32.5,mm
